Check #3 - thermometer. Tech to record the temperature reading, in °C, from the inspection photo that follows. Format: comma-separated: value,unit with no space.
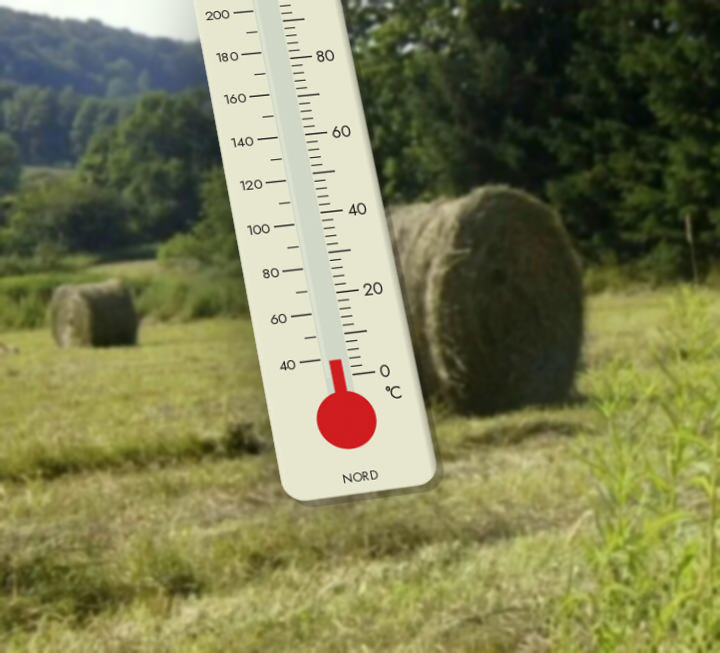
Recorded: 4,°C
